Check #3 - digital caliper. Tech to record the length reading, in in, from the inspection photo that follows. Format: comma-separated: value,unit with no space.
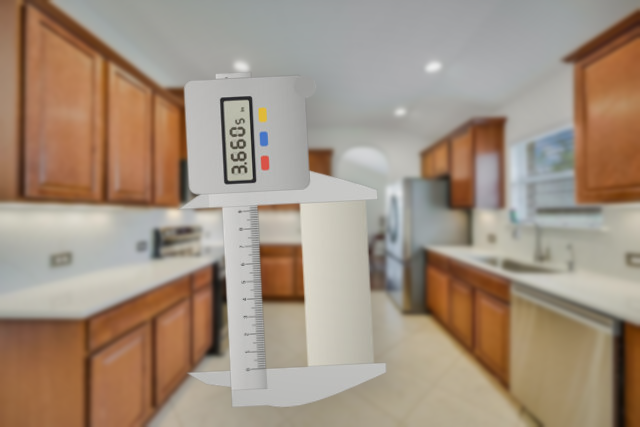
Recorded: 3.6605,in
